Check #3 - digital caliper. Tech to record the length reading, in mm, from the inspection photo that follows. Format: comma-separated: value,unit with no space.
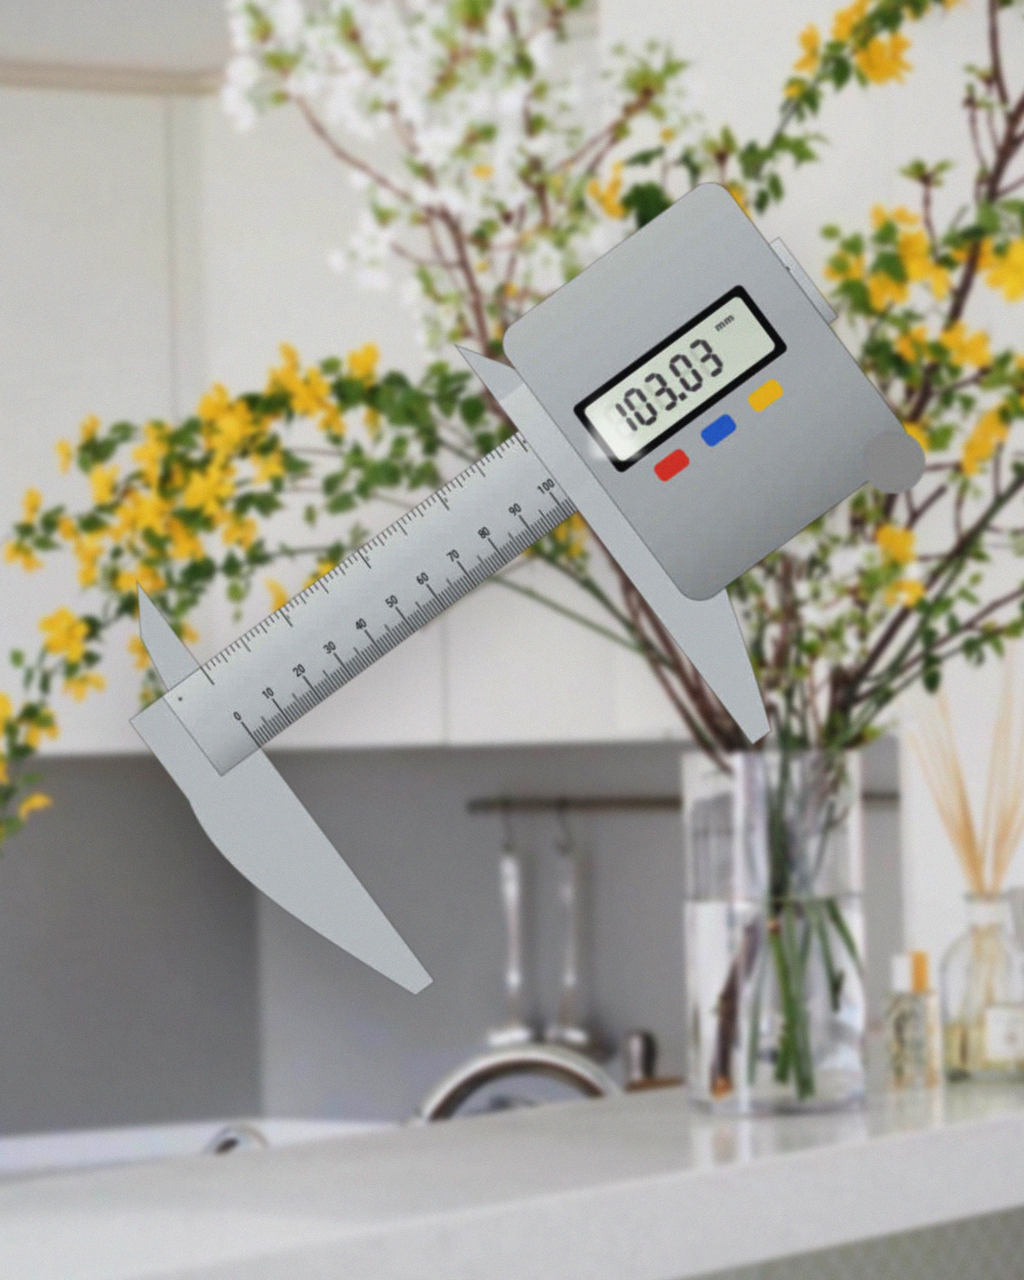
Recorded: 103.03,mm
